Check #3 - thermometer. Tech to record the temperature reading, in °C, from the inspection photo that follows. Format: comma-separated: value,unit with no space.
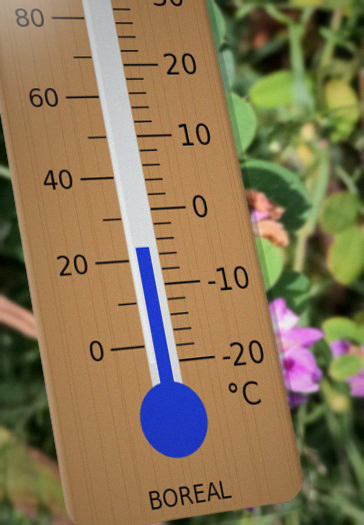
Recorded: -5,°C
